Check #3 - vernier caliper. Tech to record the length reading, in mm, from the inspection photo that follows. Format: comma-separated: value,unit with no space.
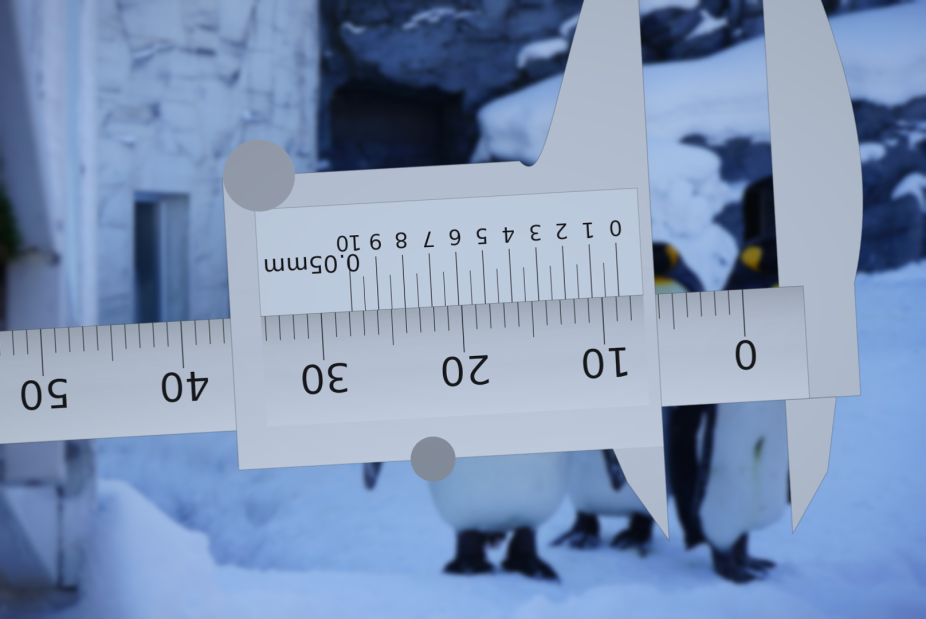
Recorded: 8.8,mm
